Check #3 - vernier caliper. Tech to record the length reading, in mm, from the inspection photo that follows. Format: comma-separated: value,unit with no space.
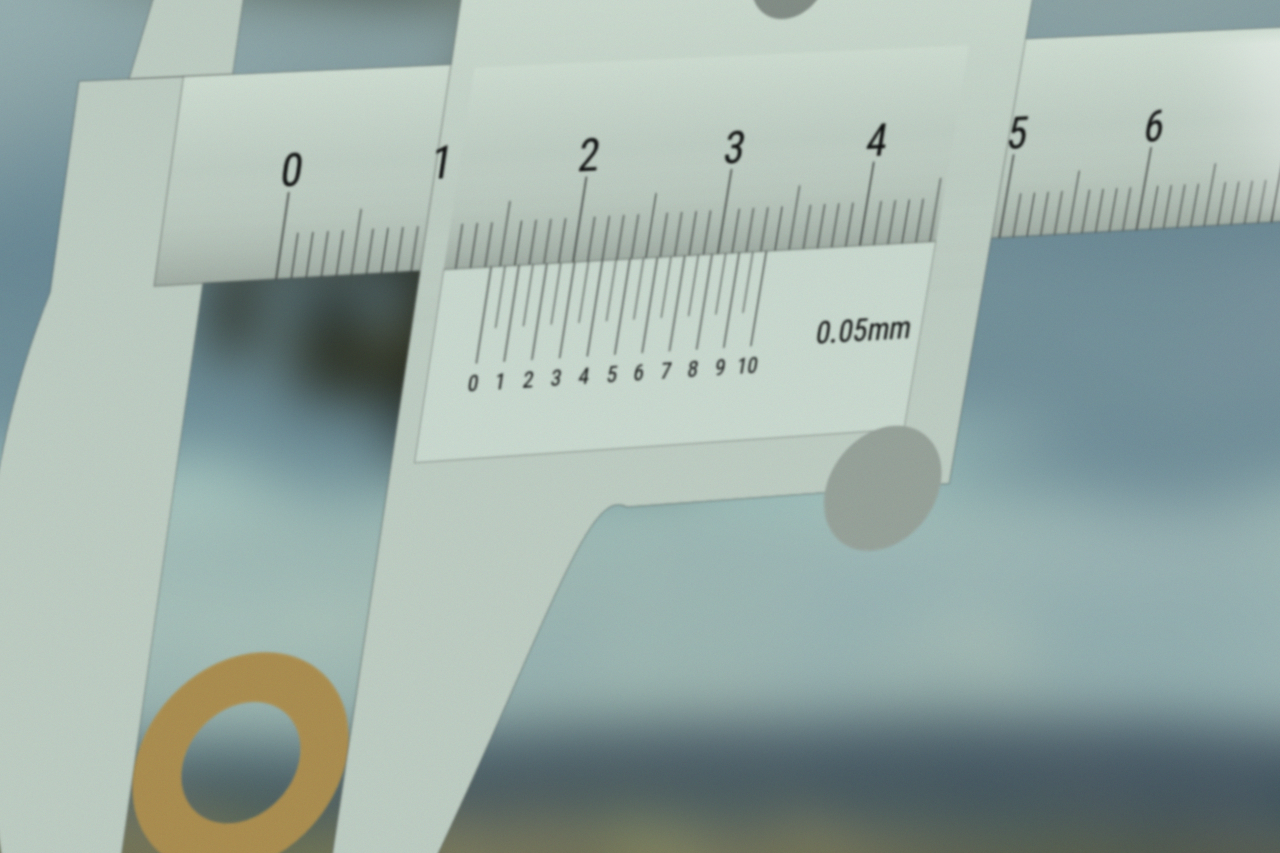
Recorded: 14.4,mm
